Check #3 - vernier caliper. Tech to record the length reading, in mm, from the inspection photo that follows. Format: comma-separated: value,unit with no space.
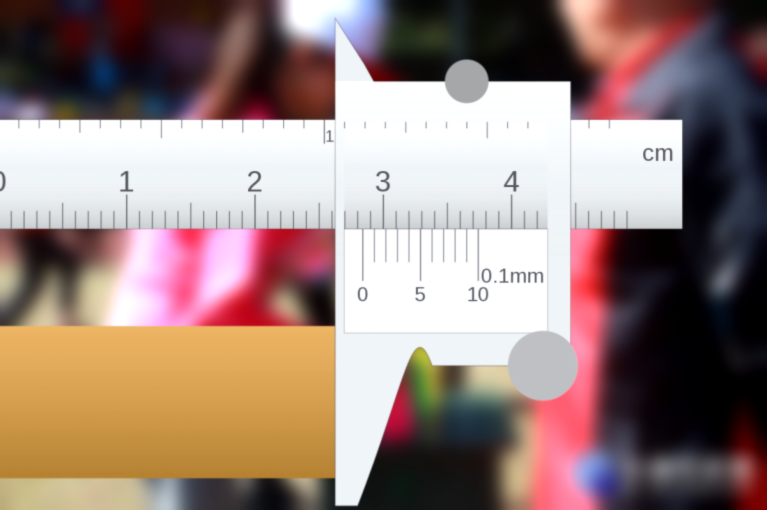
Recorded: 28.4,mm
